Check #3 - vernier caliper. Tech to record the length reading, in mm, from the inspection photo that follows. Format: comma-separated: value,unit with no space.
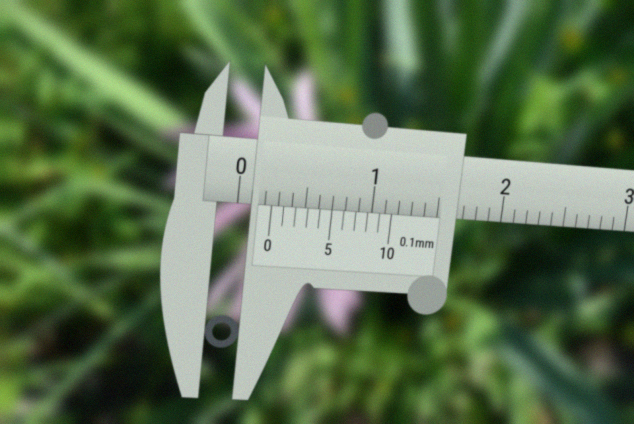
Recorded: 2.5,mm
